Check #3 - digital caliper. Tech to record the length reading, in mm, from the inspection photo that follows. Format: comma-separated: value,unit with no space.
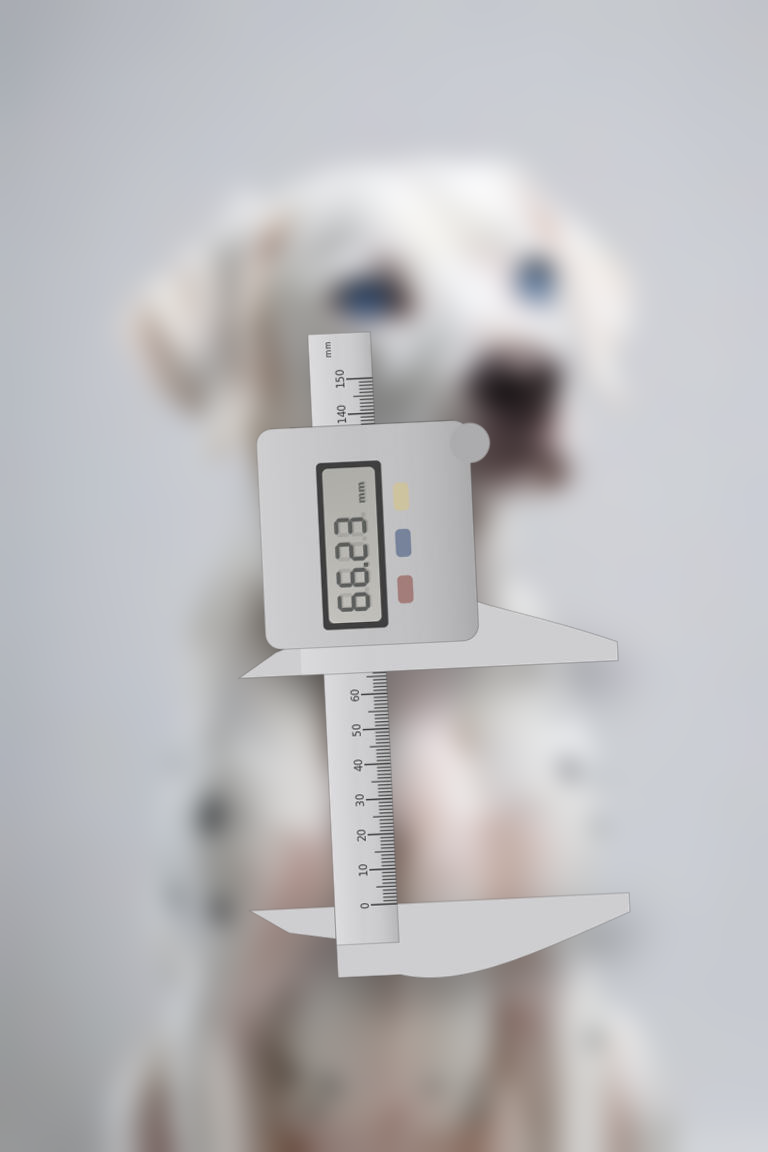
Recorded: 66.23,mm
